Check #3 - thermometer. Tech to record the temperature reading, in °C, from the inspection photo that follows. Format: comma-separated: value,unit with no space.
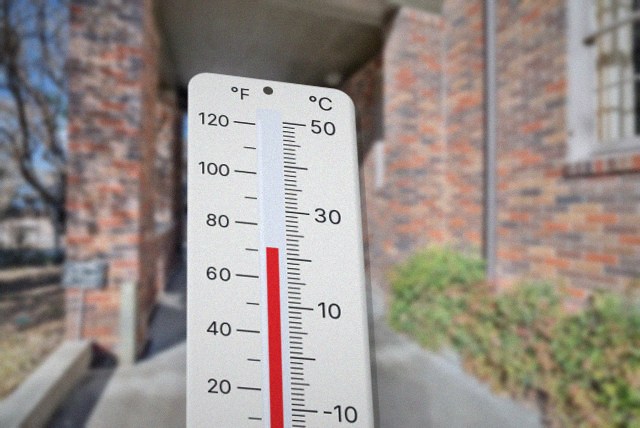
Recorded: 22,°C
